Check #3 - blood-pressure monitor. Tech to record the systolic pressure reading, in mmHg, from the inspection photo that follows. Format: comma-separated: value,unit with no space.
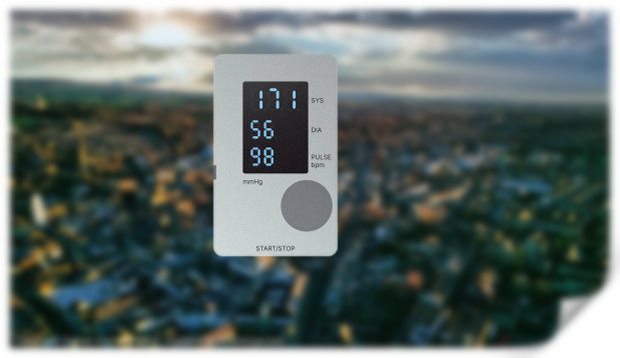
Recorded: 171,mmHg
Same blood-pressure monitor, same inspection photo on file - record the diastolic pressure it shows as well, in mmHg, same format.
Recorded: 56,mmHg
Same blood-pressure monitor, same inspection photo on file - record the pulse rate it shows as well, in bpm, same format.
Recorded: 98,bpm
